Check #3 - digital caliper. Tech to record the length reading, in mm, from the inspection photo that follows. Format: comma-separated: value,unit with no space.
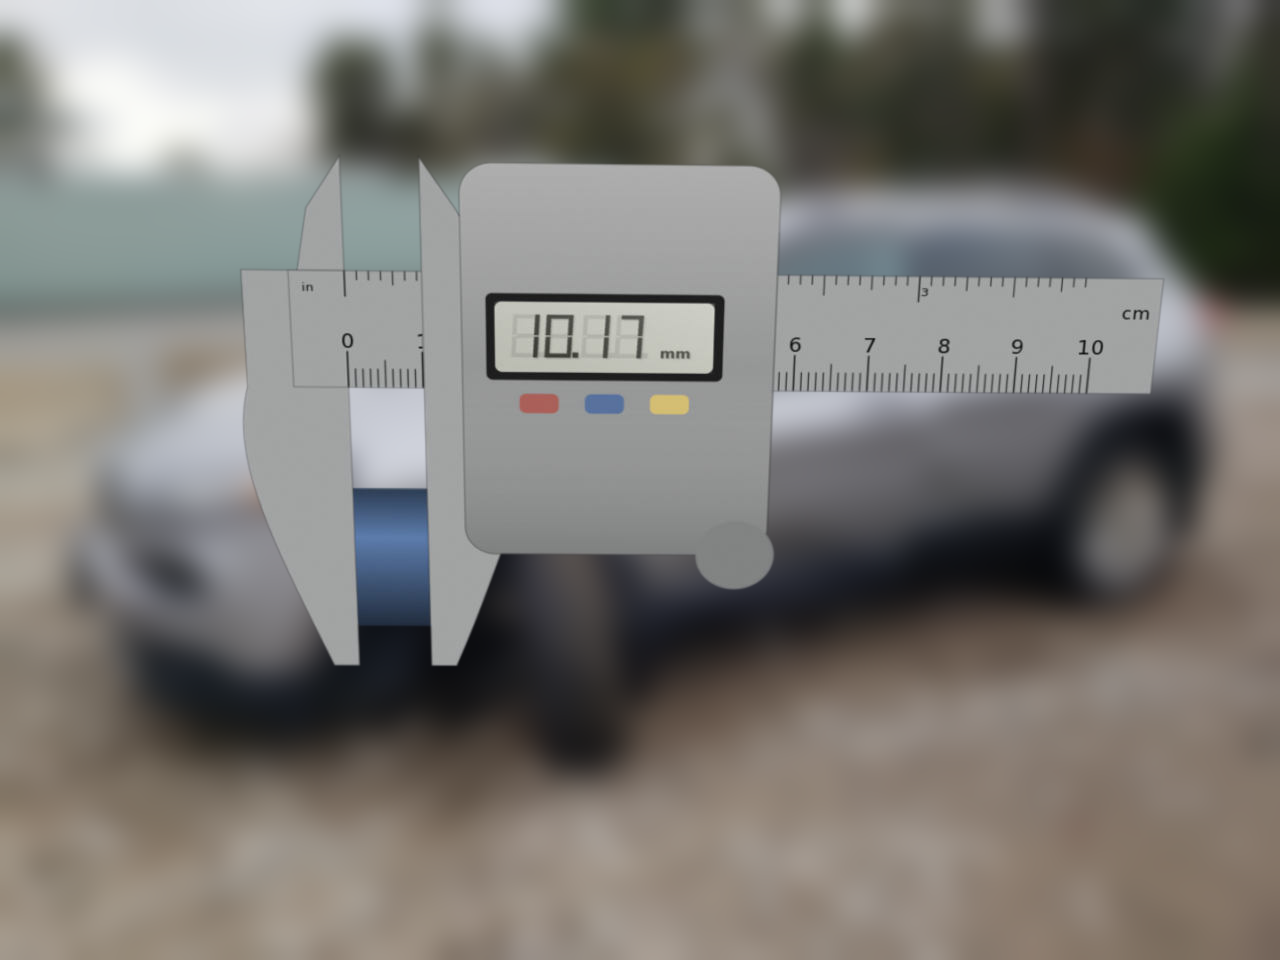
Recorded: 10.17,mm
